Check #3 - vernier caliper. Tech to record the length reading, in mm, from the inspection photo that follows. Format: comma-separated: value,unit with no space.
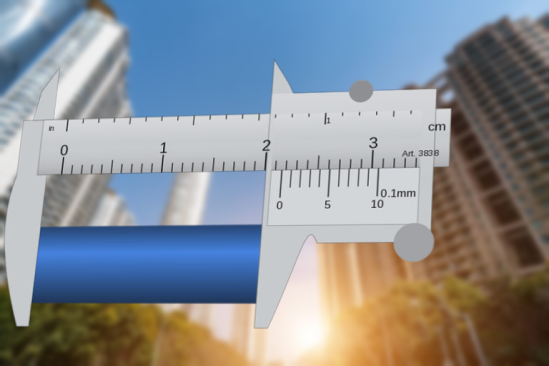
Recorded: 21.6,mm
